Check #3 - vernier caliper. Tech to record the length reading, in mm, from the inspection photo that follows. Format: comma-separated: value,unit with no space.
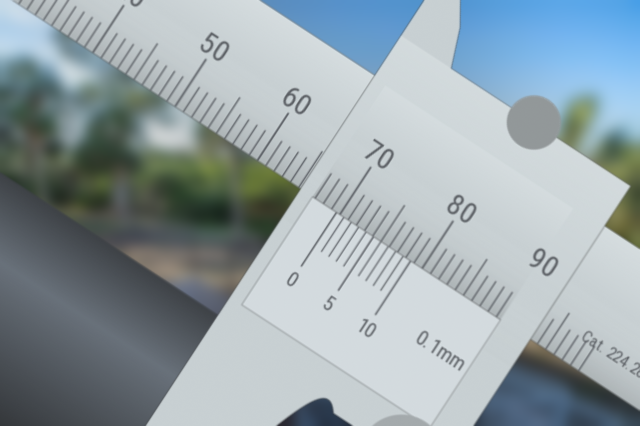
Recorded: 69.6,mm
